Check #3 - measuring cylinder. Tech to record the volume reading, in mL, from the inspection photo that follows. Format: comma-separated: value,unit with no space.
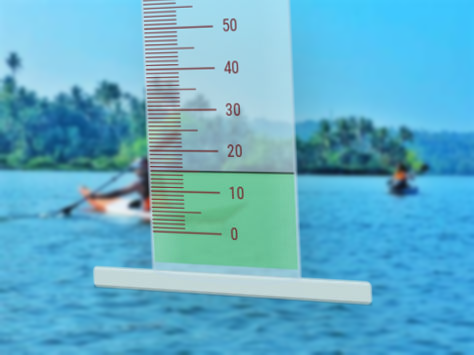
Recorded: 15,mL
